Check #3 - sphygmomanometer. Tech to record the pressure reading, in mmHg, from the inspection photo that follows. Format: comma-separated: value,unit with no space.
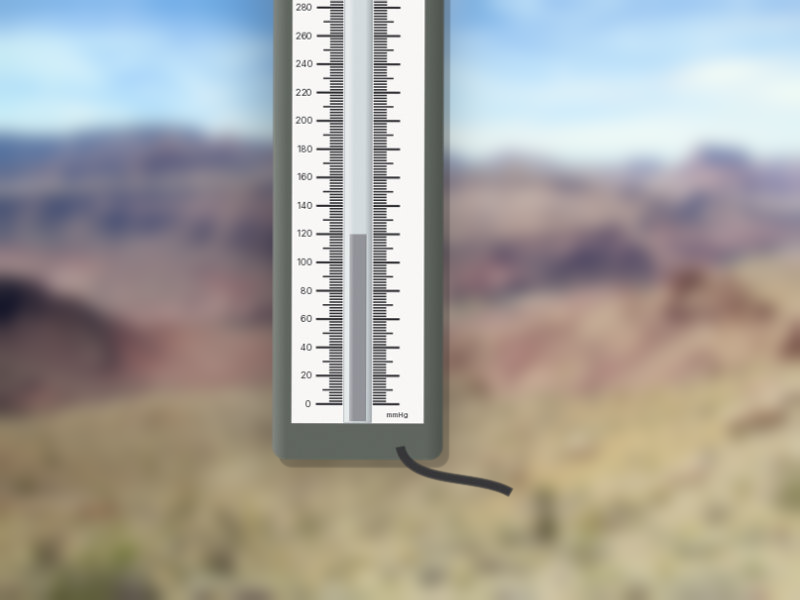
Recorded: 120,mmHg
